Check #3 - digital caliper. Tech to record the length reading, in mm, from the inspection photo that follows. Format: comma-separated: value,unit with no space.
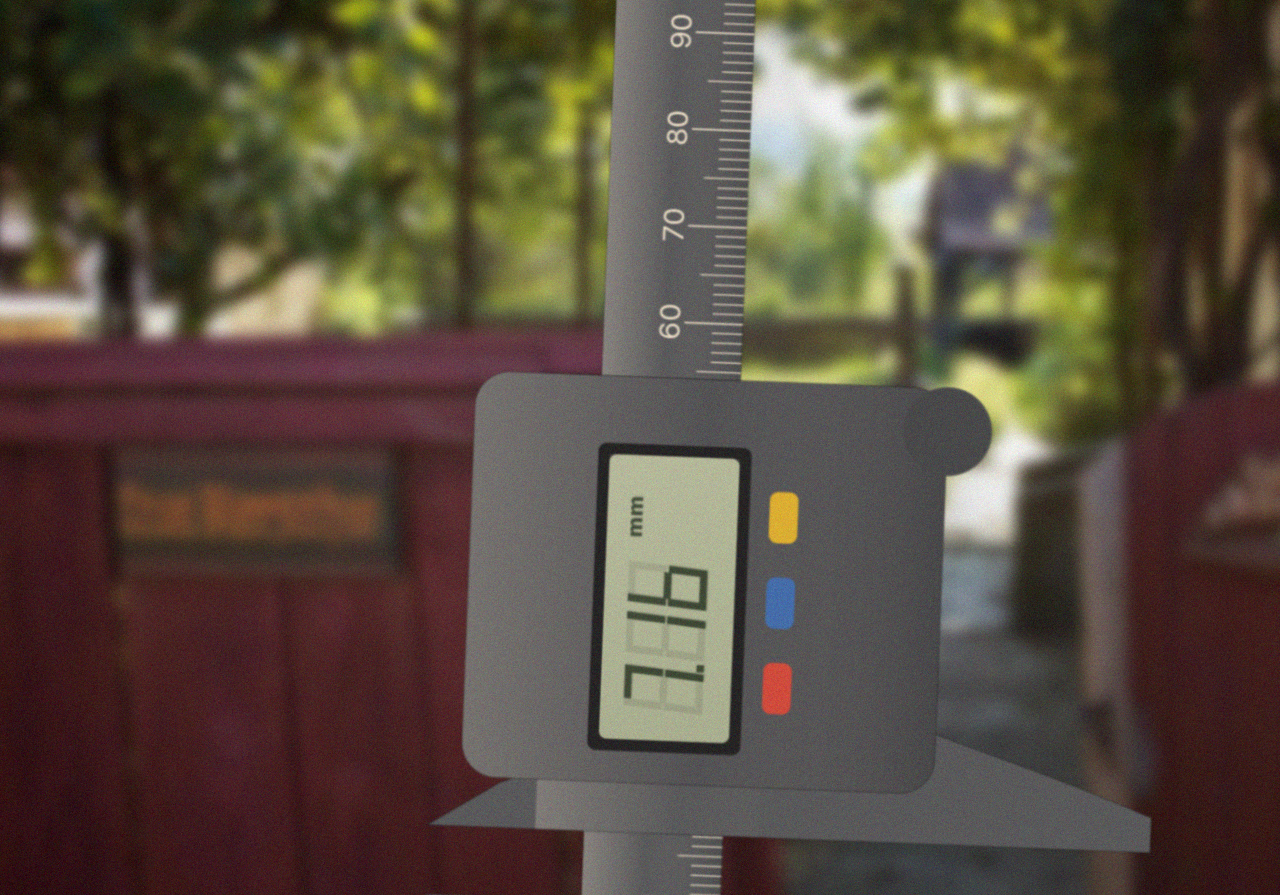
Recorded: 7.16,mm
